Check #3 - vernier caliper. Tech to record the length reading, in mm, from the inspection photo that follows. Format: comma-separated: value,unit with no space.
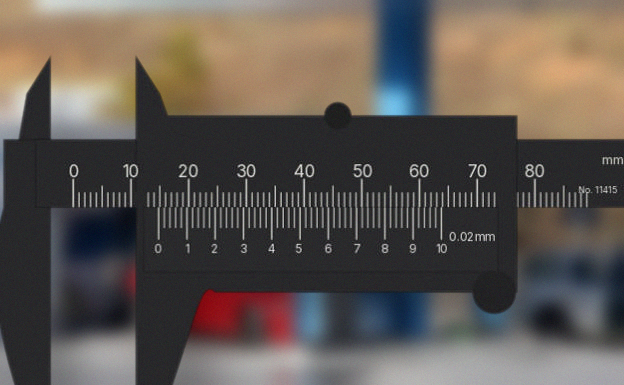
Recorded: 14.8,mm
